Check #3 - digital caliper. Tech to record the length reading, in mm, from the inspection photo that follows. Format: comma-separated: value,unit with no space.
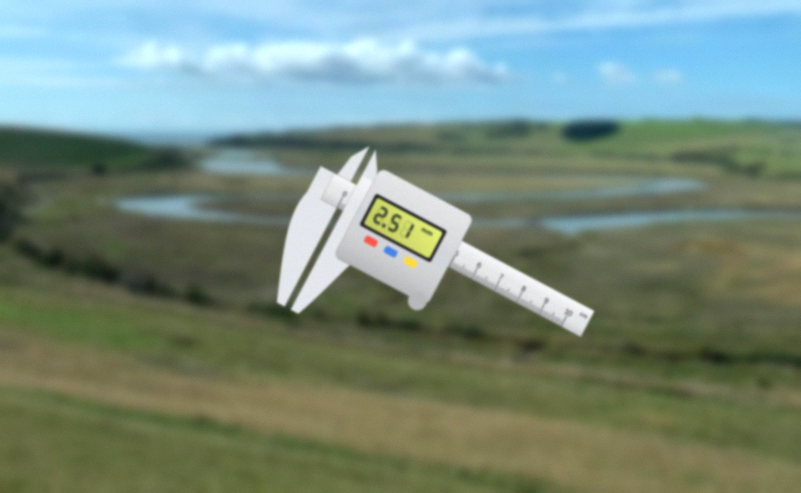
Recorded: 2.51,mm
